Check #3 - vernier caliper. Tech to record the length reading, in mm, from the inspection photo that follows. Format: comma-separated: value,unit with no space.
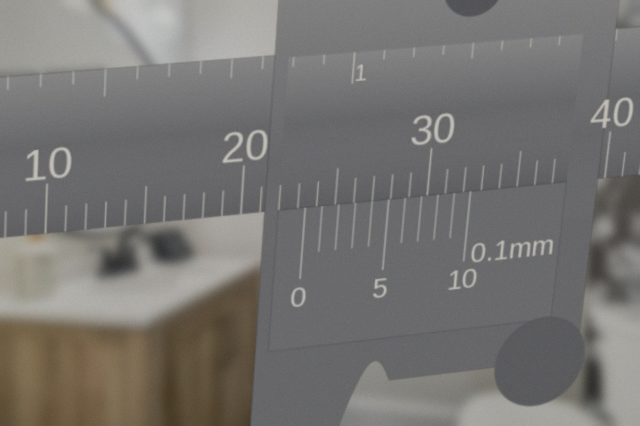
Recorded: 23.4,mm
